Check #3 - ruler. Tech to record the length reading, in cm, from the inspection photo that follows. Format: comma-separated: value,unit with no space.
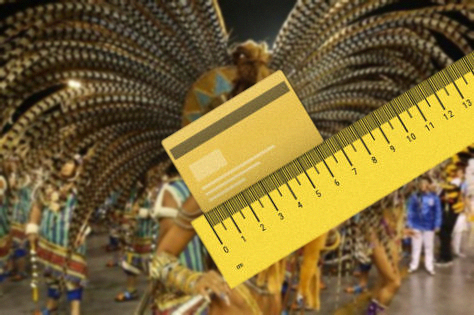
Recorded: 6.5,cm
